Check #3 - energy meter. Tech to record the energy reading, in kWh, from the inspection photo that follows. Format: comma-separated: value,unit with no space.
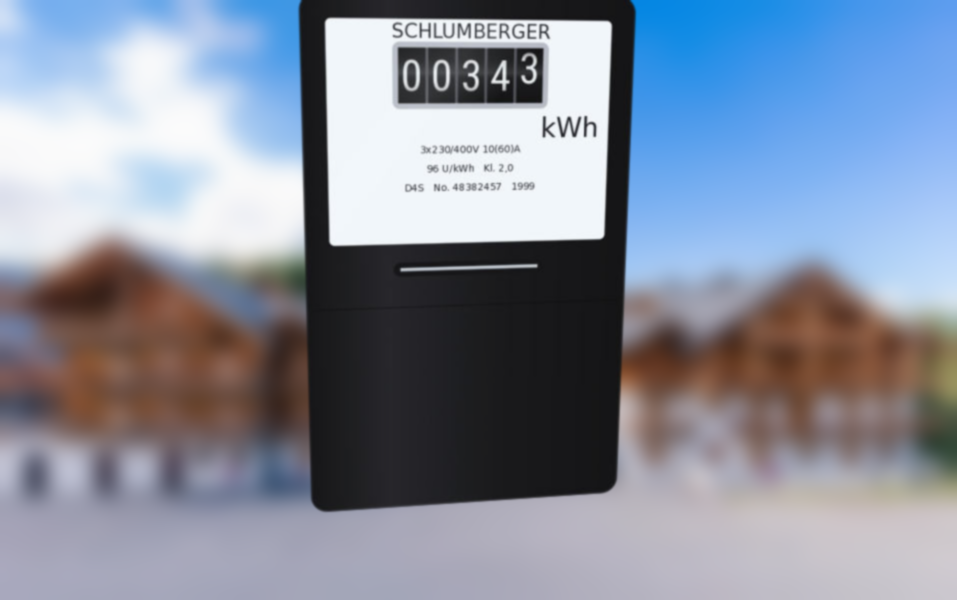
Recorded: 343,kWh
